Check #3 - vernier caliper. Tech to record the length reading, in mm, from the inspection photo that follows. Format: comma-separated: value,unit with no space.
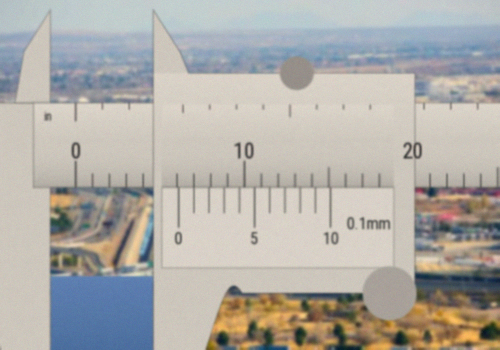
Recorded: 6.1,mm
